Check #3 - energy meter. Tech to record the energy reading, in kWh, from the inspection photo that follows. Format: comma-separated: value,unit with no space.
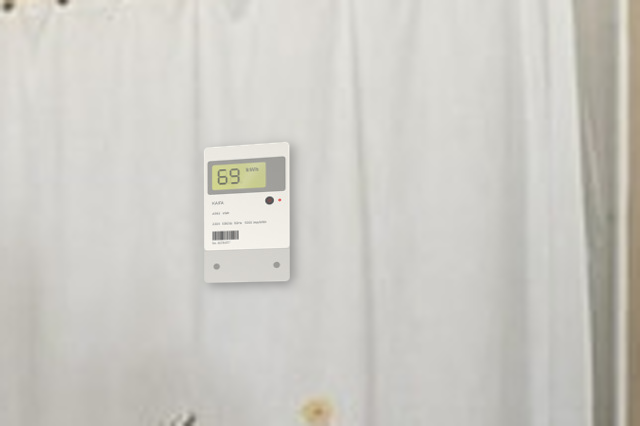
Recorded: 69,kWh
